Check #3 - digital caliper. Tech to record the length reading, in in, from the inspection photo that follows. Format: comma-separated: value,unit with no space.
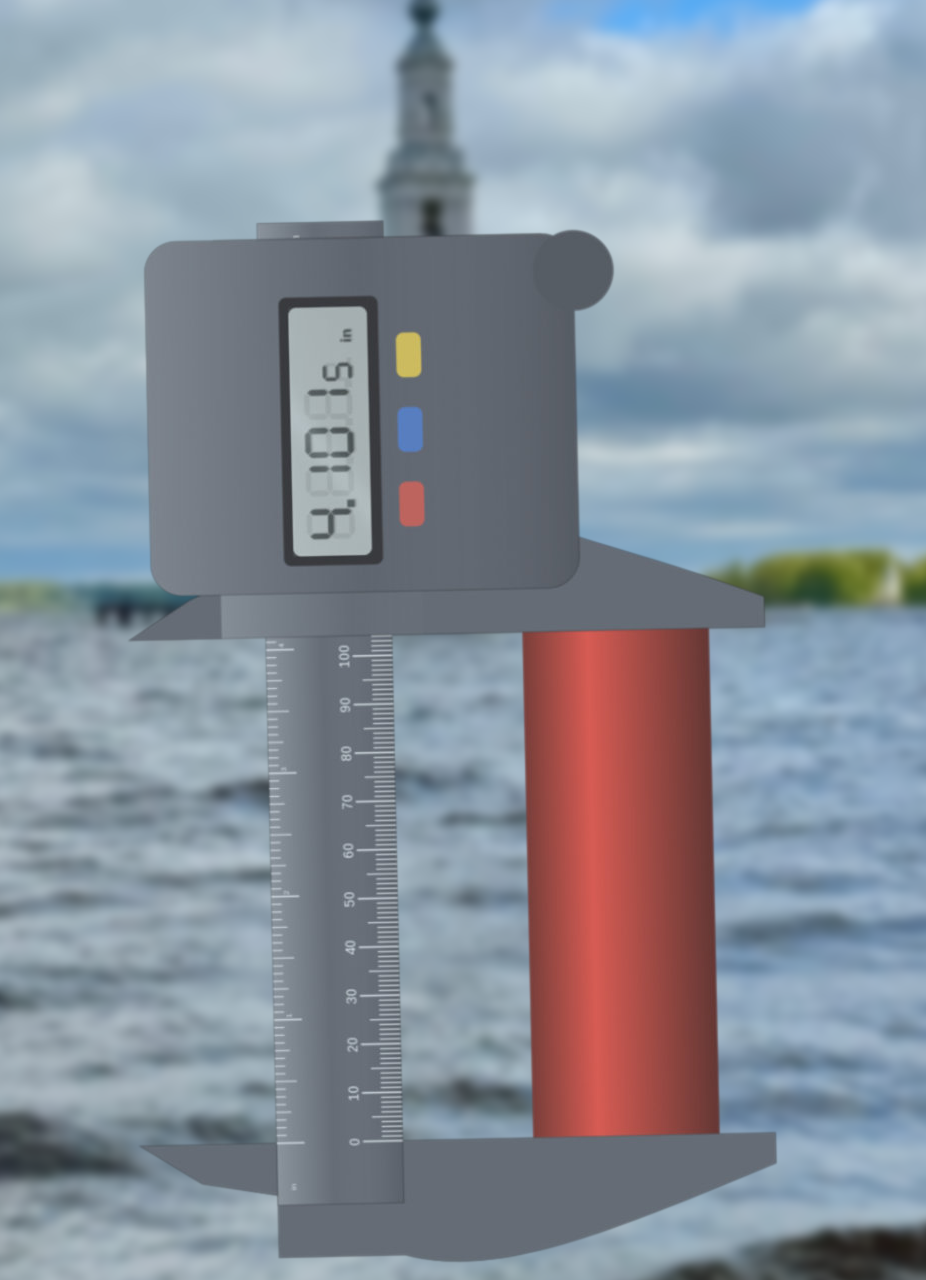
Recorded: 4.1015,in
